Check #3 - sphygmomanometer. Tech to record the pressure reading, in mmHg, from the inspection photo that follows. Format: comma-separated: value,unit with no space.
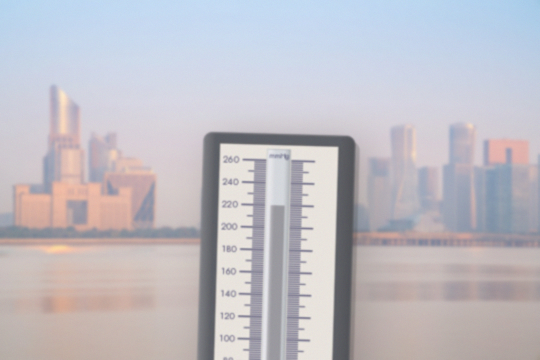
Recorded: 220,mmHg
